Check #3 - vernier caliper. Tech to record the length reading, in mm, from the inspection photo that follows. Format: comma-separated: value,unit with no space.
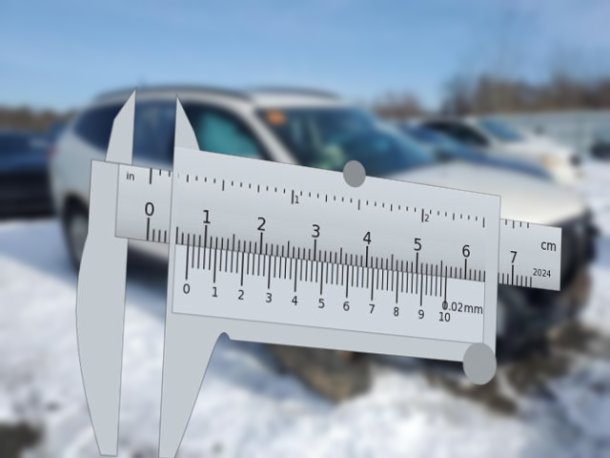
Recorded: 7.0,mm
